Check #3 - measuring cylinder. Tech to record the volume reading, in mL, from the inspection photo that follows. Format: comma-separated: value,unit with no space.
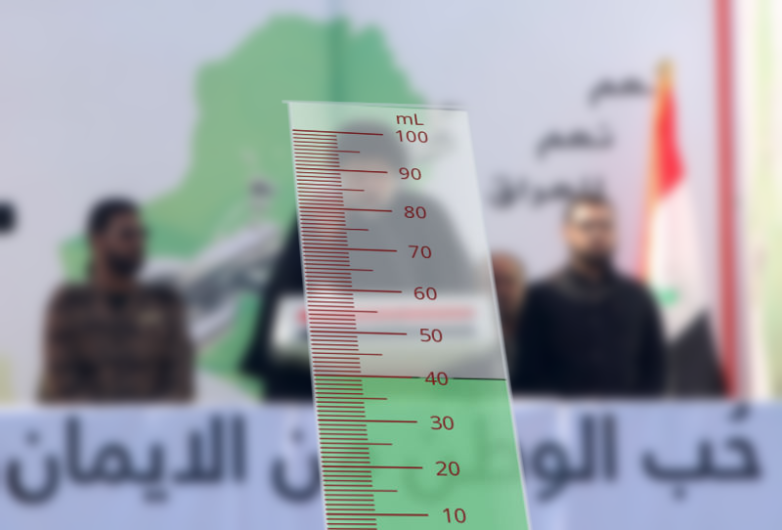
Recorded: 40,mL
